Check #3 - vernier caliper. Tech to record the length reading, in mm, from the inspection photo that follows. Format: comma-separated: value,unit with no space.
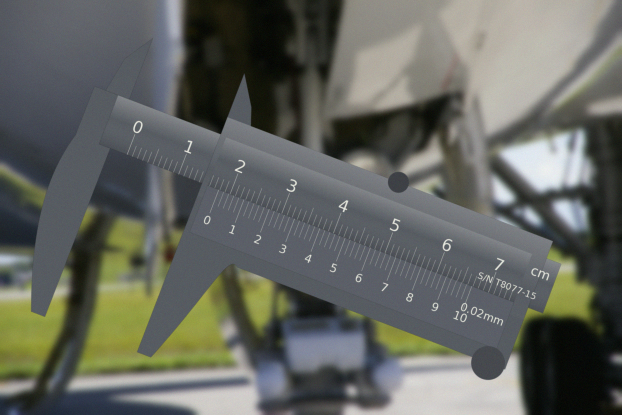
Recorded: 17.8,mm
